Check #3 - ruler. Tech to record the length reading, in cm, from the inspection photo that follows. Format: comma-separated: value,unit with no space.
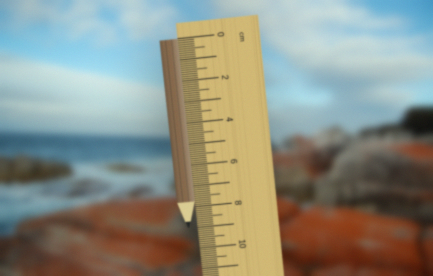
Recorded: 9,cm
